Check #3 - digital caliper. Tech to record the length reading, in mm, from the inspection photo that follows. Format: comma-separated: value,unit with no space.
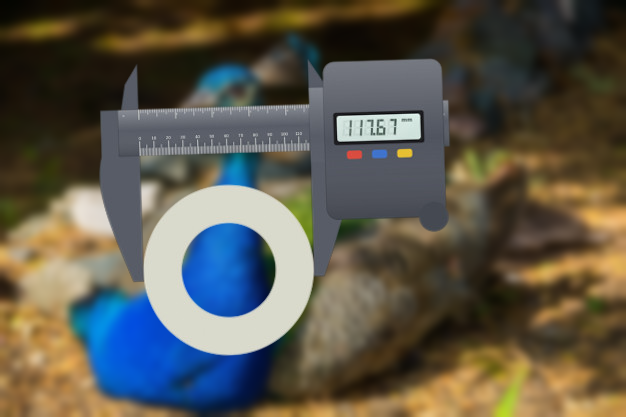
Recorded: 117.67,mm
